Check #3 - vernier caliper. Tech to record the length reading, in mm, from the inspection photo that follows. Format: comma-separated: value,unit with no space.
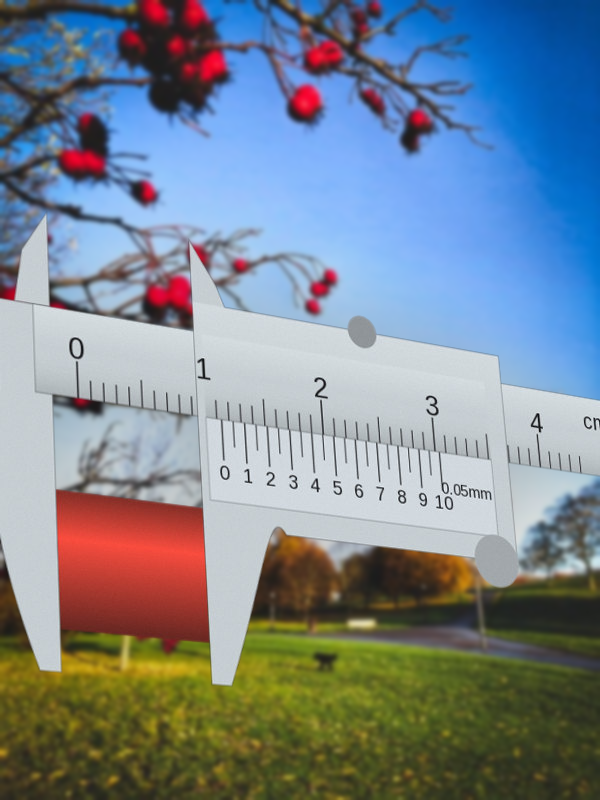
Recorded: 11.4,mm
